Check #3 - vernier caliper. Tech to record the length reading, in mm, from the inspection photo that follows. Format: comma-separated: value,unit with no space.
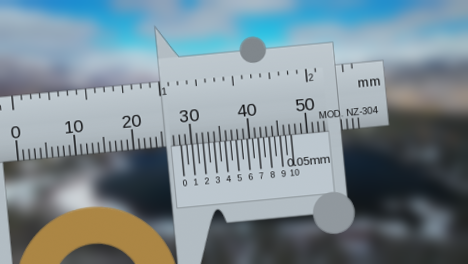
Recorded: 28.2,mm
